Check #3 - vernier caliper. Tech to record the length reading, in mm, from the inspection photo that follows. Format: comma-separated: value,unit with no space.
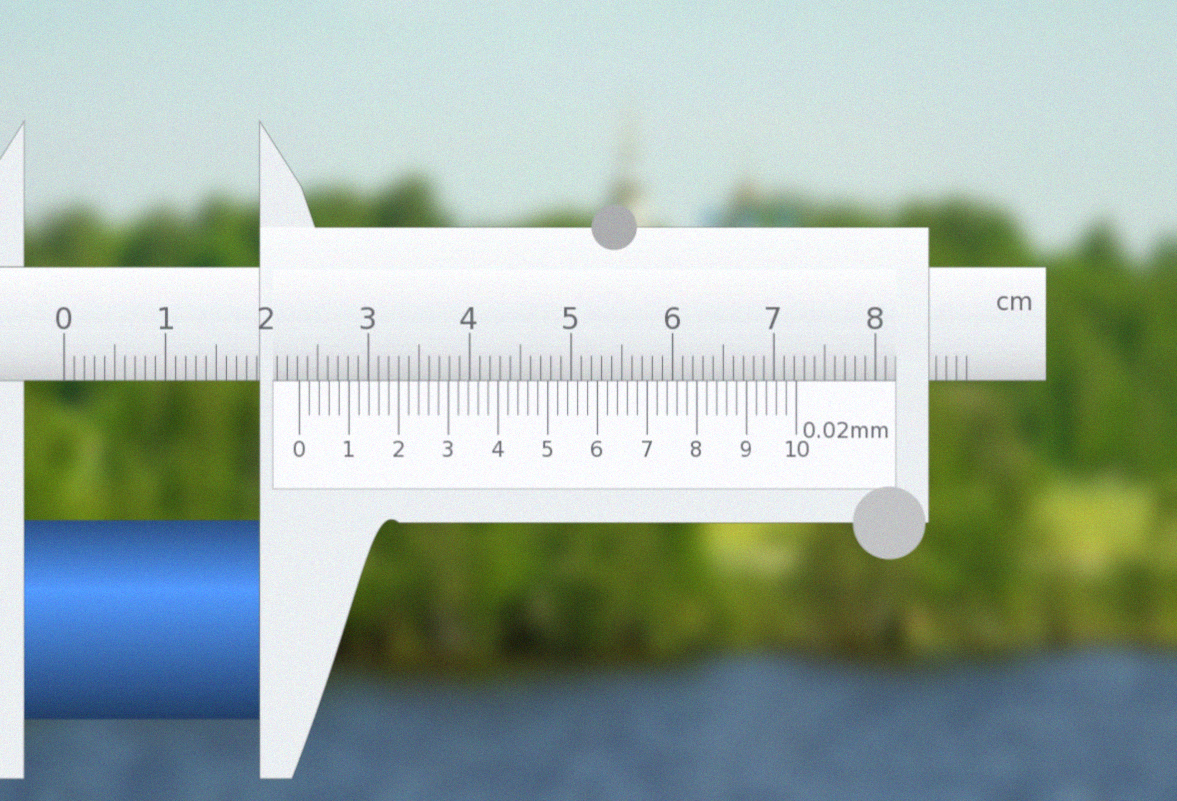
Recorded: 23.2,mm
